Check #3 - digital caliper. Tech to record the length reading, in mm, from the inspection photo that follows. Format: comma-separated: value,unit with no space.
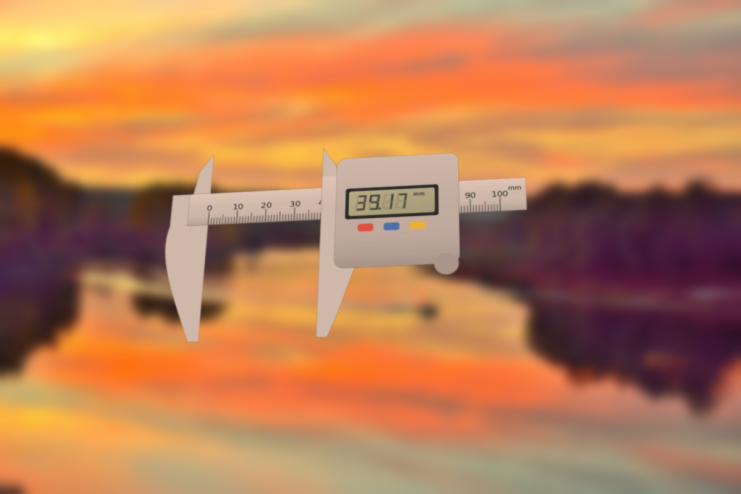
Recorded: 39.17,mm
